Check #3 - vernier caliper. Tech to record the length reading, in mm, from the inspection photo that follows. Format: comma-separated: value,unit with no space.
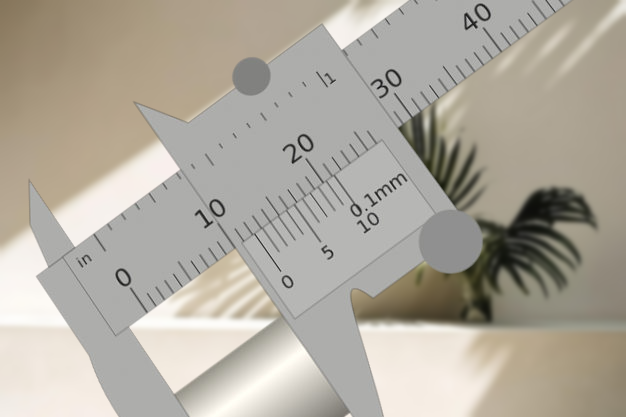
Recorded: 12.2,mm
